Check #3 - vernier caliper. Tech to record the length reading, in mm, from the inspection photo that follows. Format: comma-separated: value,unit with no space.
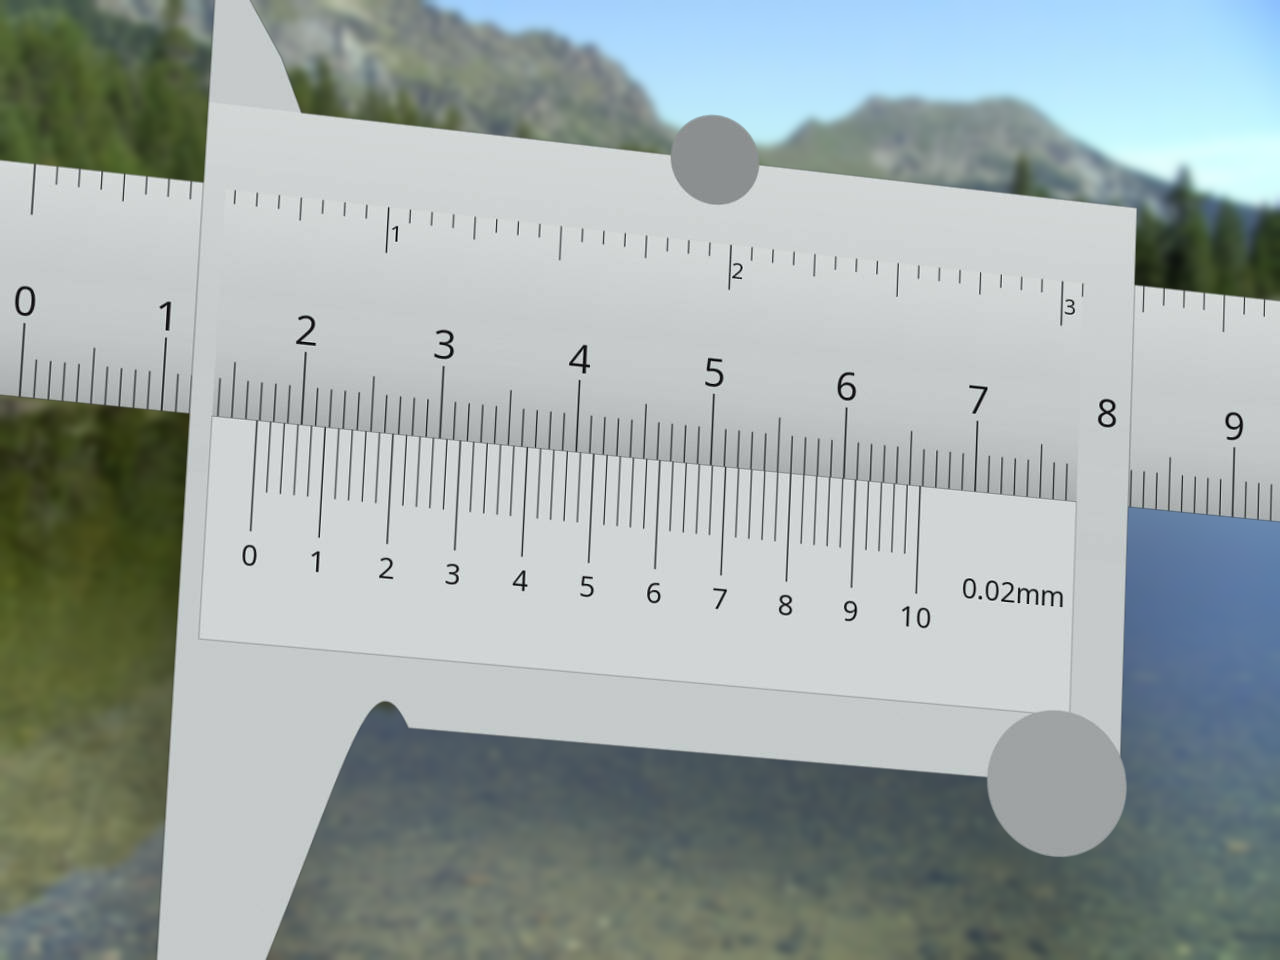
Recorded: 16.8,mm
